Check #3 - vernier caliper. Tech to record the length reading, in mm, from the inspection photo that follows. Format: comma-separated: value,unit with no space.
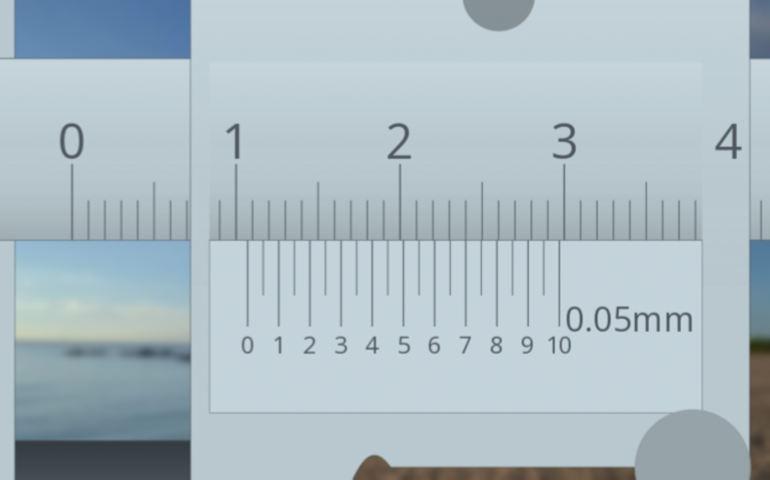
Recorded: 10.7,mm
